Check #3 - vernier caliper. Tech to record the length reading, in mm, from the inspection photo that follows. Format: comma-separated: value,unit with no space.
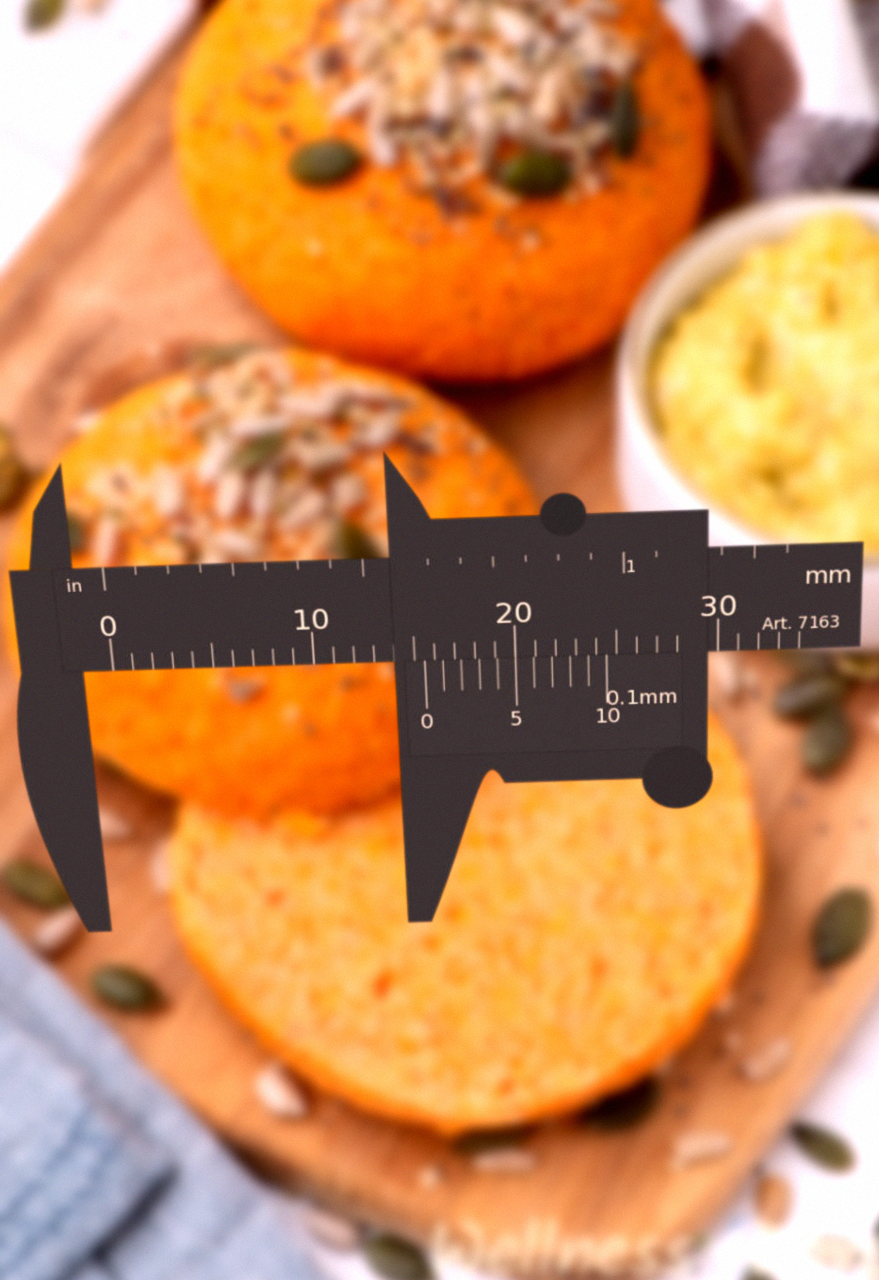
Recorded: 15.5,mm
